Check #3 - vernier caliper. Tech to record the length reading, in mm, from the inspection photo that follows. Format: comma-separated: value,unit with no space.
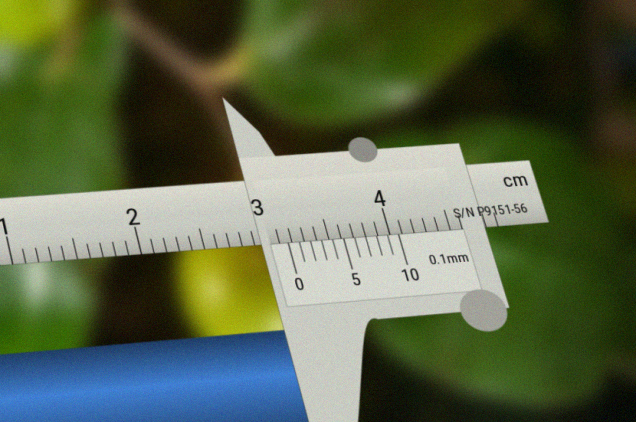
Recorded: 31.7,mm
